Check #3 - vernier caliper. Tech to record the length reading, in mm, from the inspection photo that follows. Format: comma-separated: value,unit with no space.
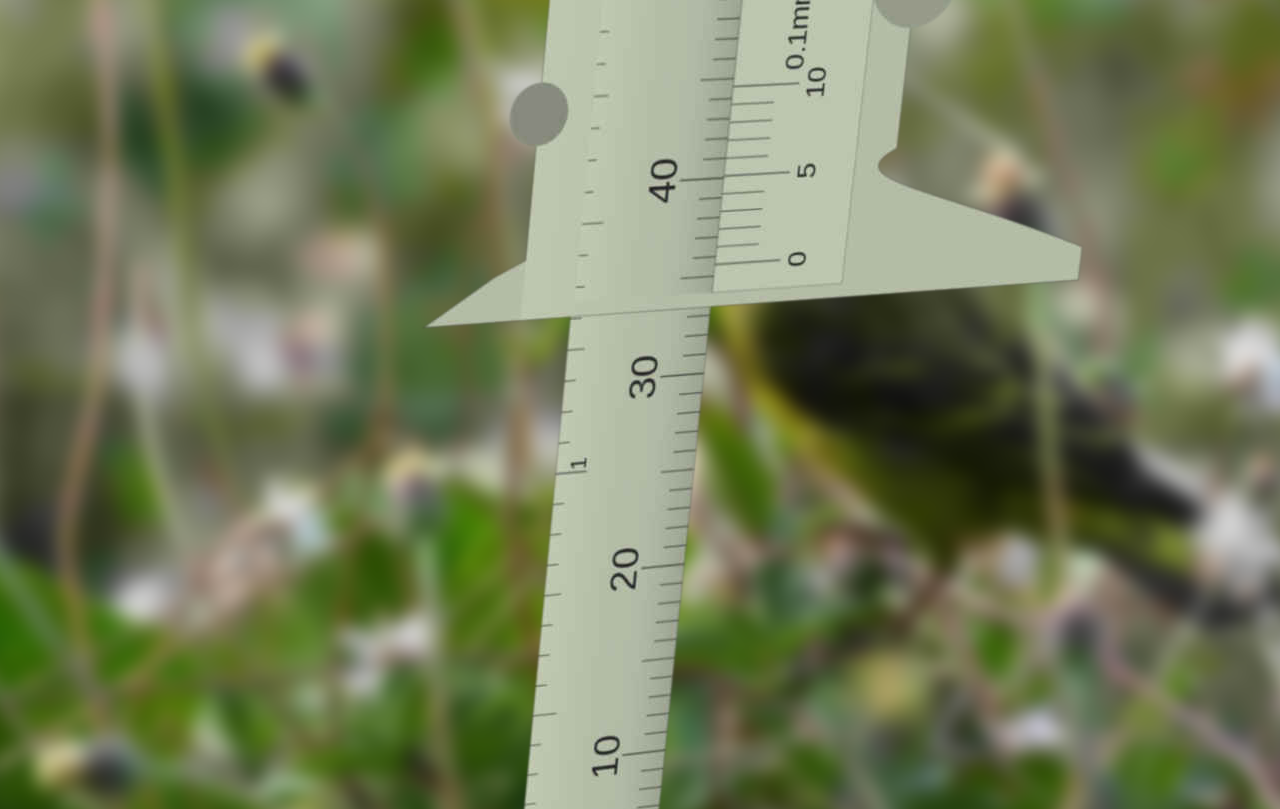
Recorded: 35.6,mm
